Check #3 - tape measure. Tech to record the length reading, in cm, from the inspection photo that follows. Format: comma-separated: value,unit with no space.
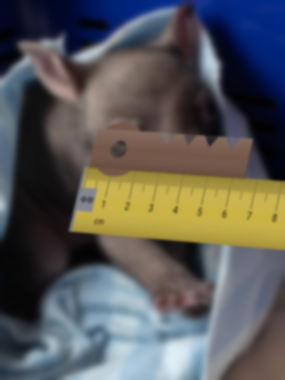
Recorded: 6.5,cm
